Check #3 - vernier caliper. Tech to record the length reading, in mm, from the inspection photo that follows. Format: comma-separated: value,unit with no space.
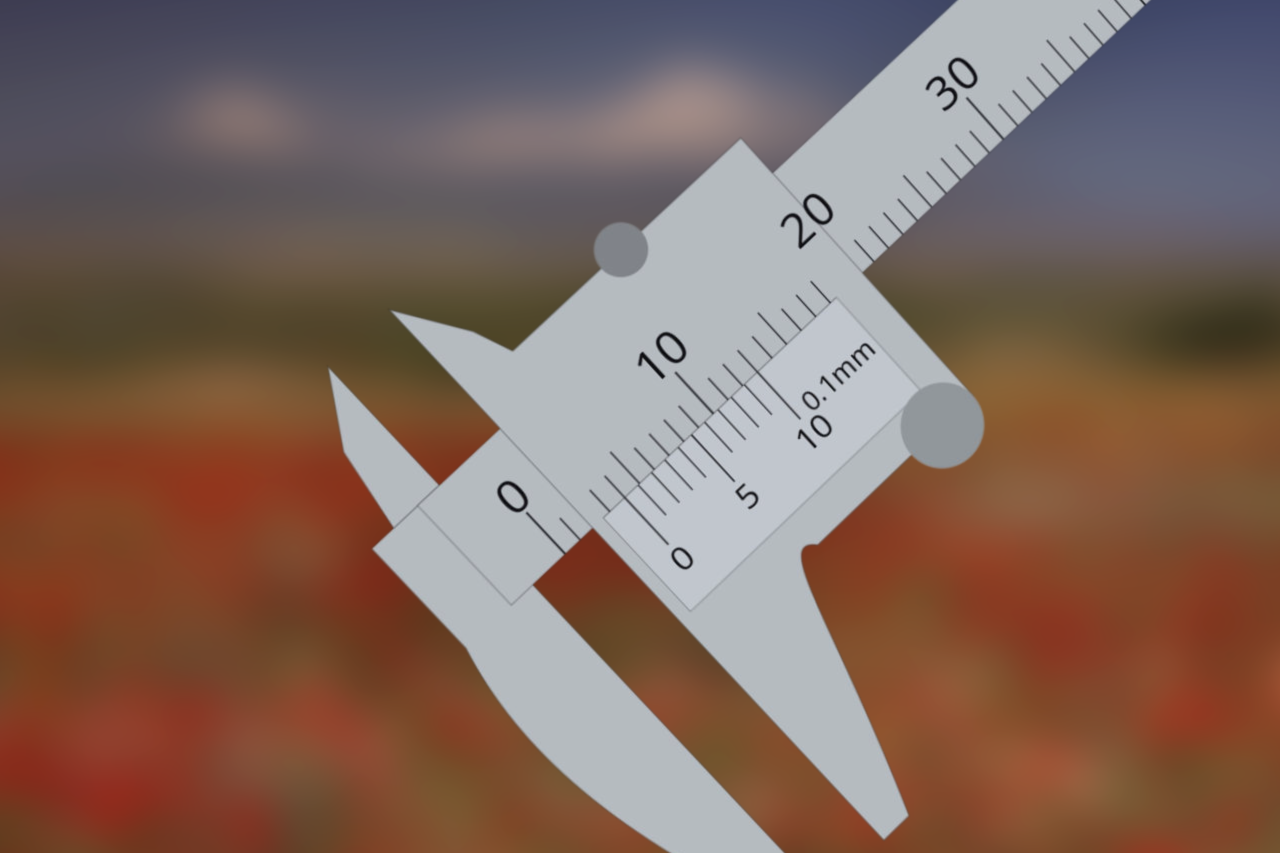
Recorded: 4.0,mm
